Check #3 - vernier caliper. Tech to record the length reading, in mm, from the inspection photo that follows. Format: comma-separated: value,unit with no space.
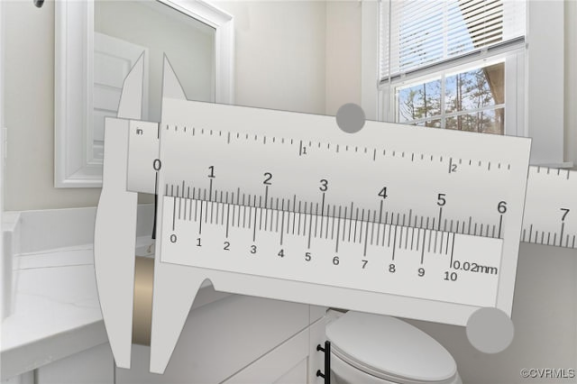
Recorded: 3.6,mm
